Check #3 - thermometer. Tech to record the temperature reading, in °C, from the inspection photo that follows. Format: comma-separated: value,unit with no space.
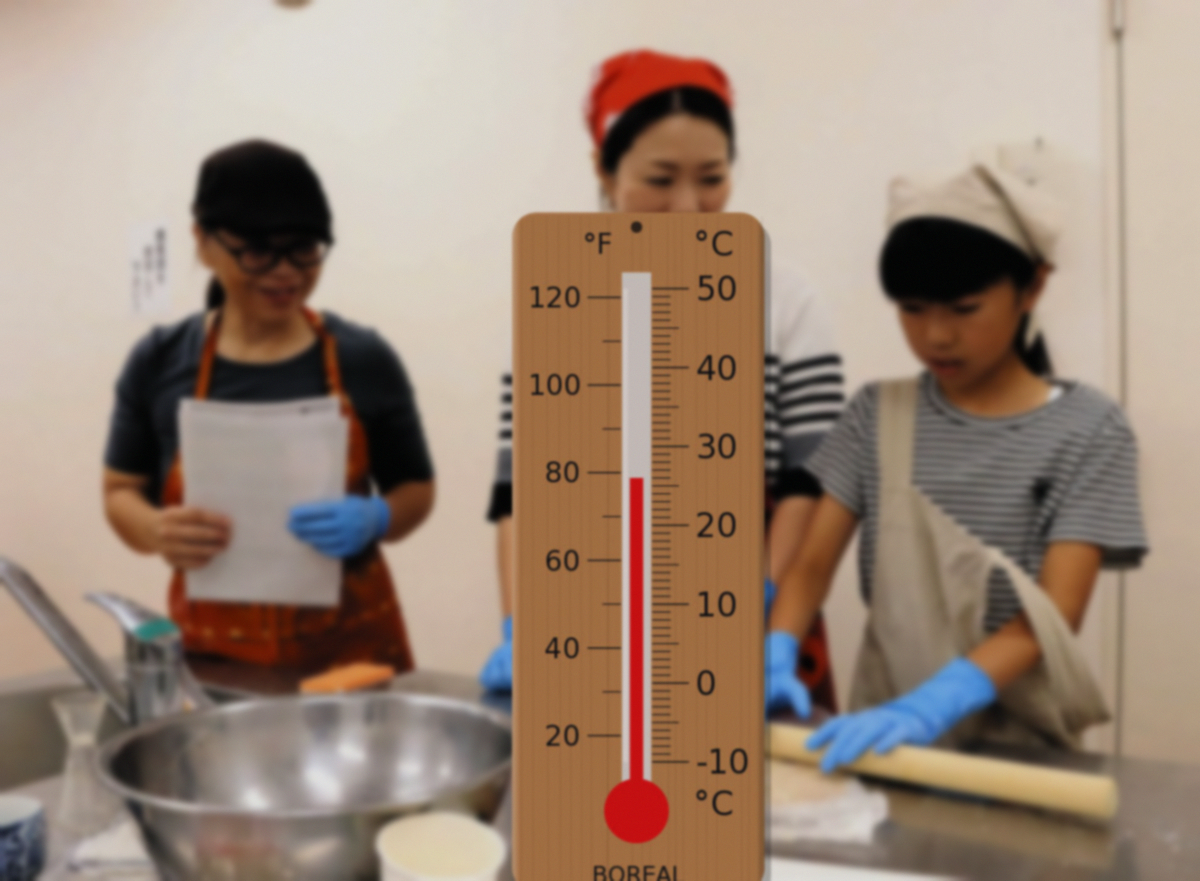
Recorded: 26,°C
